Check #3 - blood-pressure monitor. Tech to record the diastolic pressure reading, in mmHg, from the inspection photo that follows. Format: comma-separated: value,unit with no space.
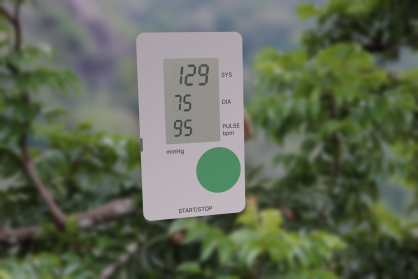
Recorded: 75,mmHg
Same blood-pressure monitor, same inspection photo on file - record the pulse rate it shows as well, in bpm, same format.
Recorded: 95,bpm
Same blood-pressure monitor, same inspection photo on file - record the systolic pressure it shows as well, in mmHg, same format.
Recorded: 129,mmHg
